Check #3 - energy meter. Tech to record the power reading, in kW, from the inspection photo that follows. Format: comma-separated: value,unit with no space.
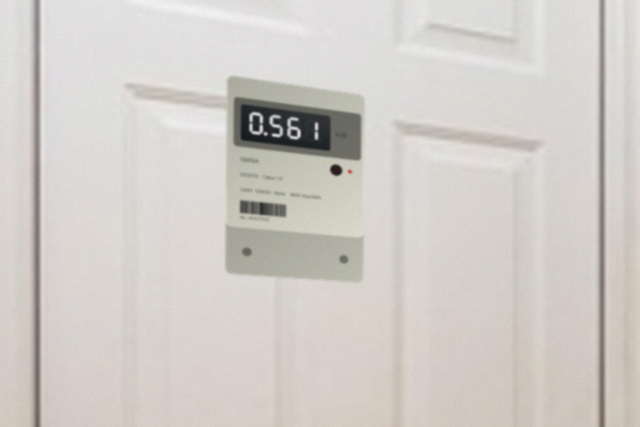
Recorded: 0.561,kW
